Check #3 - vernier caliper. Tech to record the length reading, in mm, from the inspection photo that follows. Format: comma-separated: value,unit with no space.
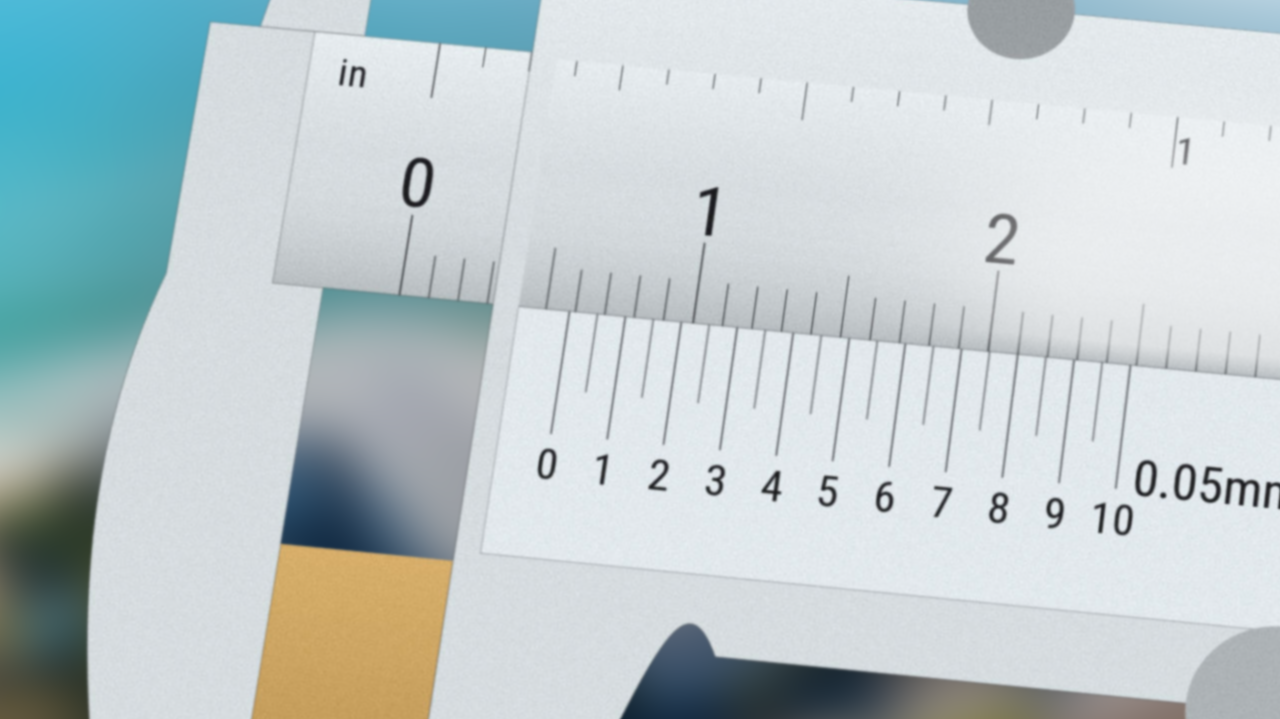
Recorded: 5.8,mm
